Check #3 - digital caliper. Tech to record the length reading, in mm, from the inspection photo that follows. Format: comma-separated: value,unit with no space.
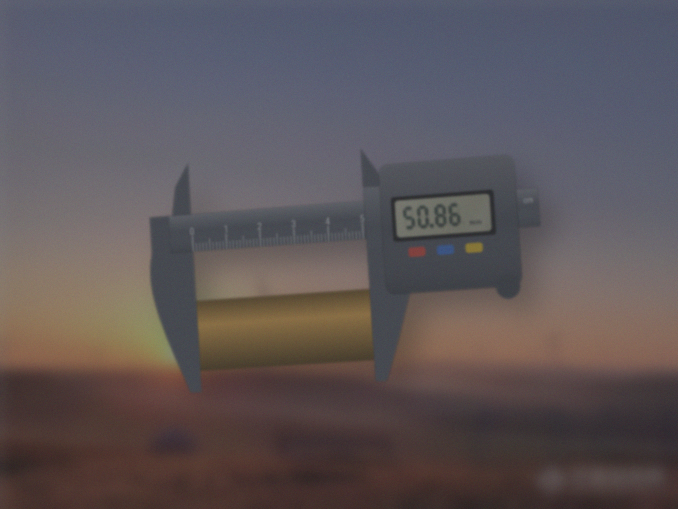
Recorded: 50.86,mm
